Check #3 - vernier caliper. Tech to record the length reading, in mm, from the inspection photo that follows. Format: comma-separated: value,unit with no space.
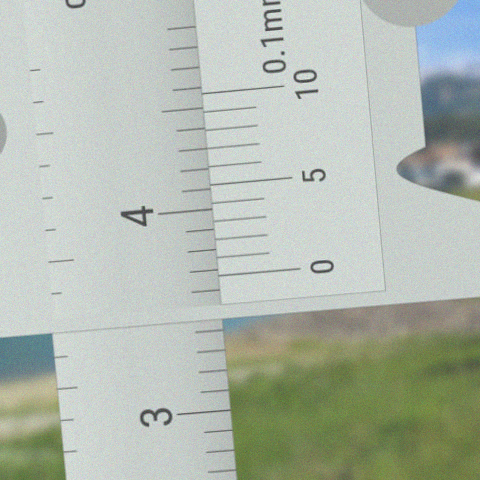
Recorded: 36.7,mm
